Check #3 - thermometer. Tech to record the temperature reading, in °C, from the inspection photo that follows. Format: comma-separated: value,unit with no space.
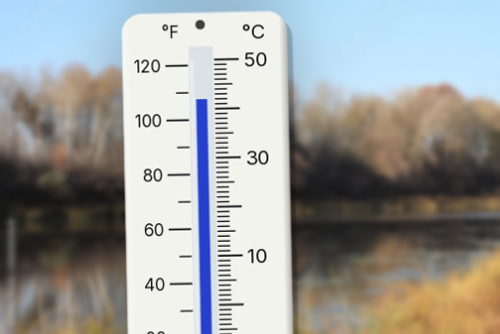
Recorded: 42,°C
